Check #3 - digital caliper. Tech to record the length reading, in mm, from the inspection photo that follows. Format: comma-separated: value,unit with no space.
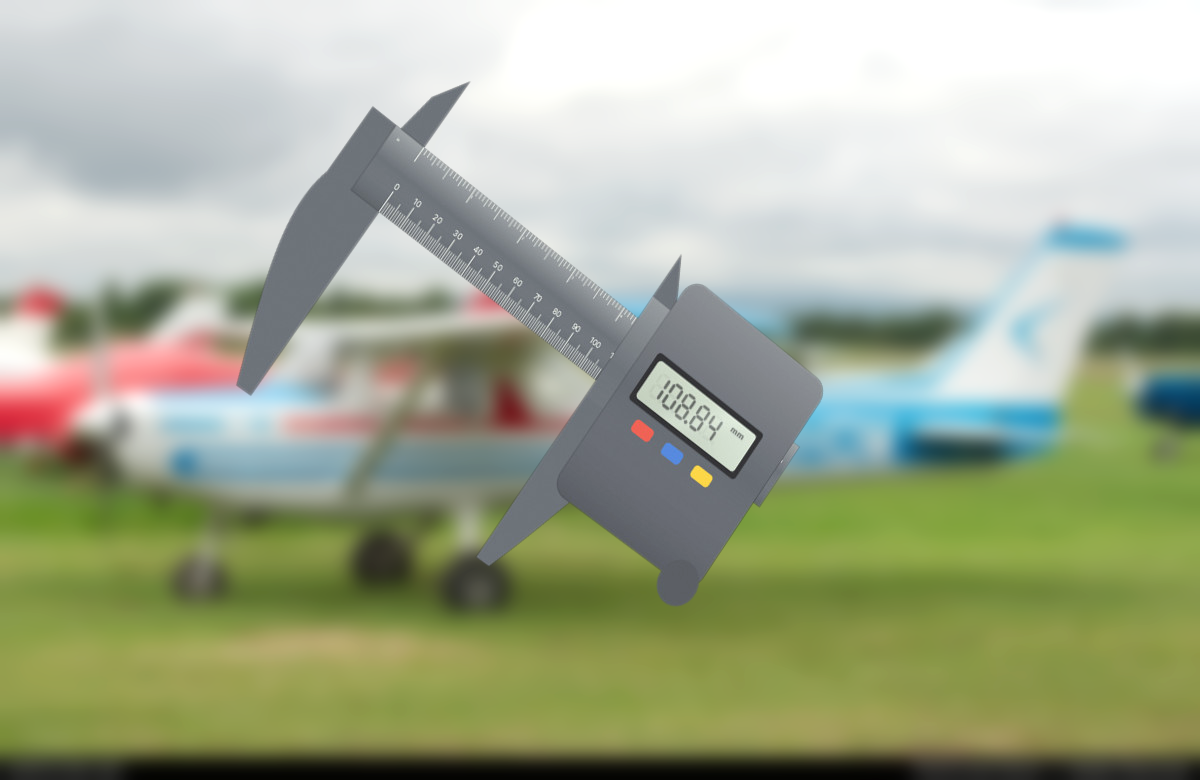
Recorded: 108.84,mm
